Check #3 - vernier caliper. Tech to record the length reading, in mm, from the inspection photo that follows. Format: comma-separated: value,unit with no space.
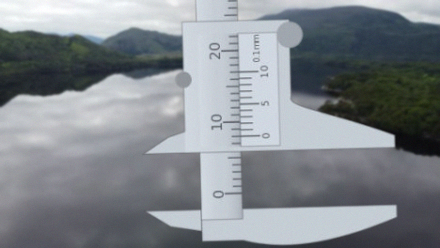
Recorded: 8.0,mm
